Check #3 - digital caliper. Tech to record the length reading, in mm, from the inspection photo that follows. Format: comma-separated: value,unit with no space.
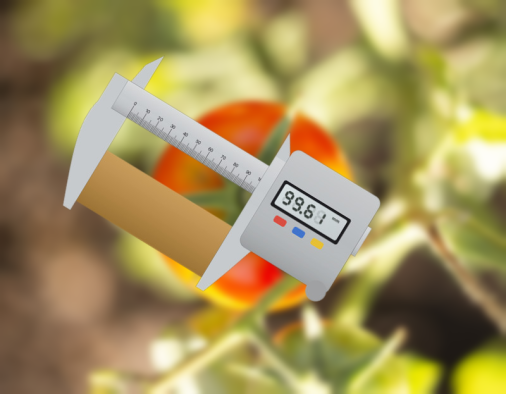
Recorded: 99.61,mm
